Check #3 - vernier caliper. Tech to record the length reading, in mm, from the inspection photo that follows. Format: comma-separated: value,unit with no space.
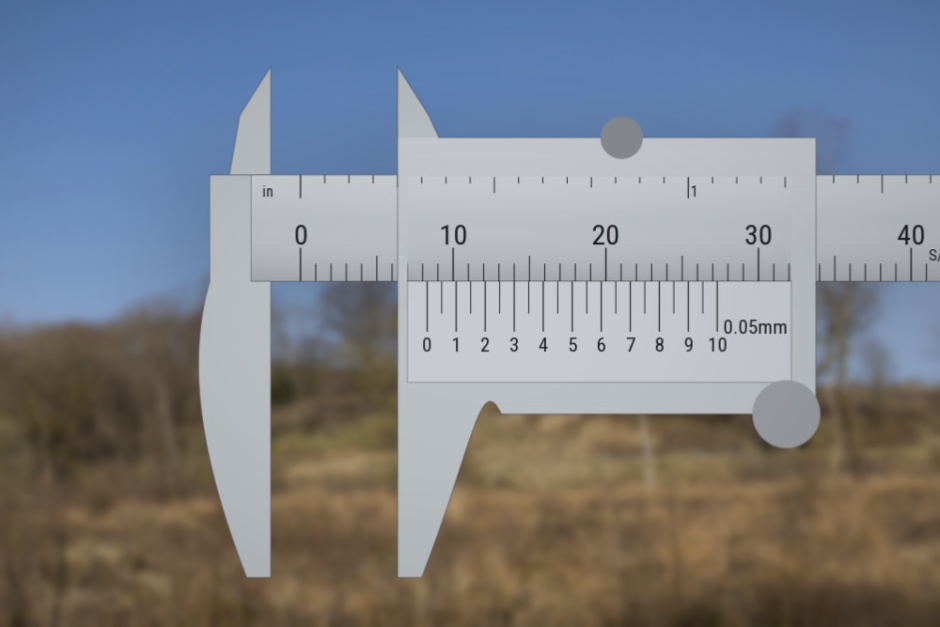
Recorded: 8.3,mm
